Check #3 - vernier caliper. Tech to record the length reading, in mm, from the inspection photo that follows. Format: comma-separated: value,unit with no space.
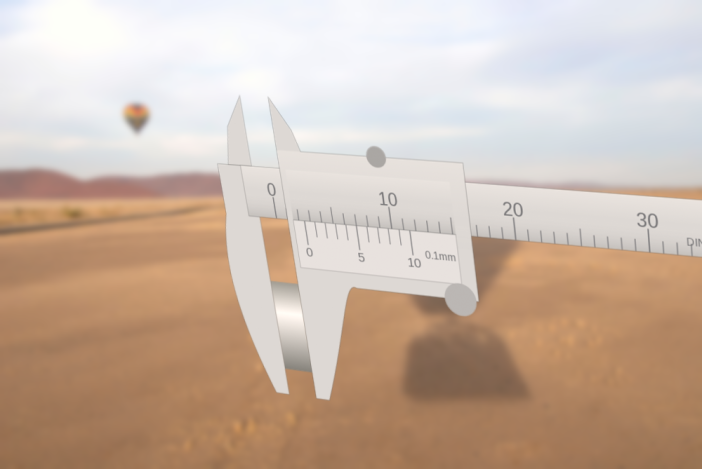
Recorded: 2.5,mm
